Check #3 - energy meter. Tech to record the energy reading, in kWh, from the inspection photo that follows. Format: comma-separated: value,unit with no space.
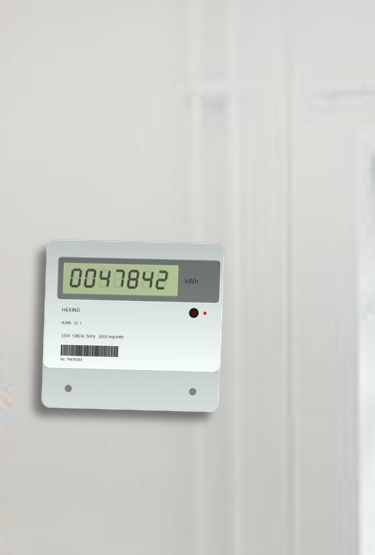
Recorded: 47842,kWh
